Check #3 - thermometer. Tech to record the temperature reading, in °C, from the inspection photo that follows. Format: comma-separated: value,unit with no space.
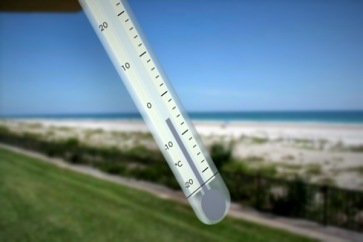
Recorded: -5,°C
